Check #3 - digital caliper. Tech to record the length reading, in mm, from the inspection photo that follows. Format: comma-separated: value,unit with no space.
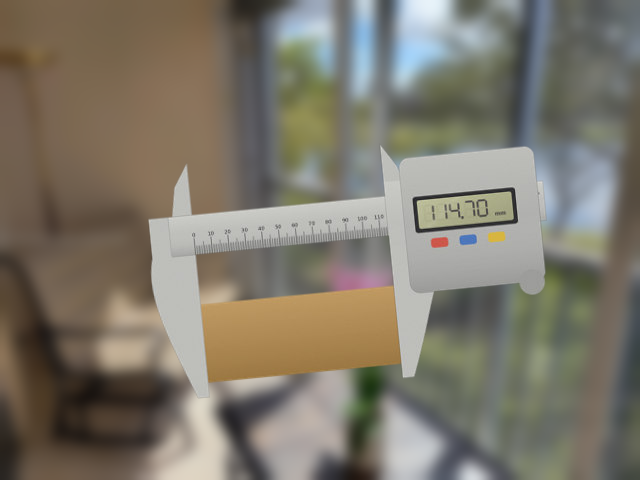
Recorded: 114.70,mm
